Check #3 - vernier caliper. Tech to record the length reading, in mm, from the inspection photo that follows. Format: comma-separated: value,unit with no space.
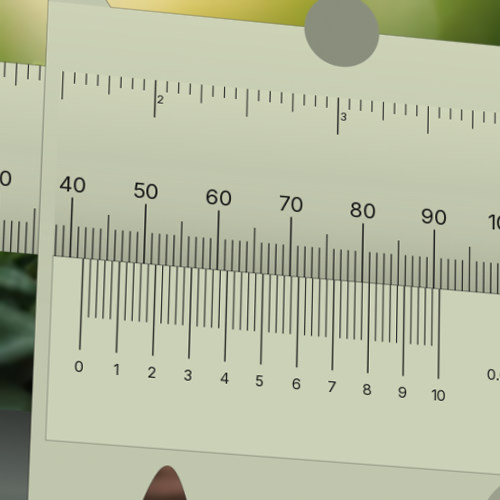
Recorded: 41.8,mm
